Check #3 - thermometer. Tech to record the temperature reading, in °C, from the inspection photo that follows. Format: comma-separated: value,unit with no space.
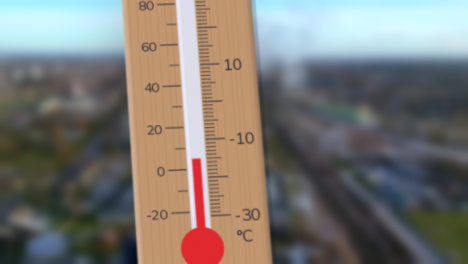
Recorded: -15,°C
